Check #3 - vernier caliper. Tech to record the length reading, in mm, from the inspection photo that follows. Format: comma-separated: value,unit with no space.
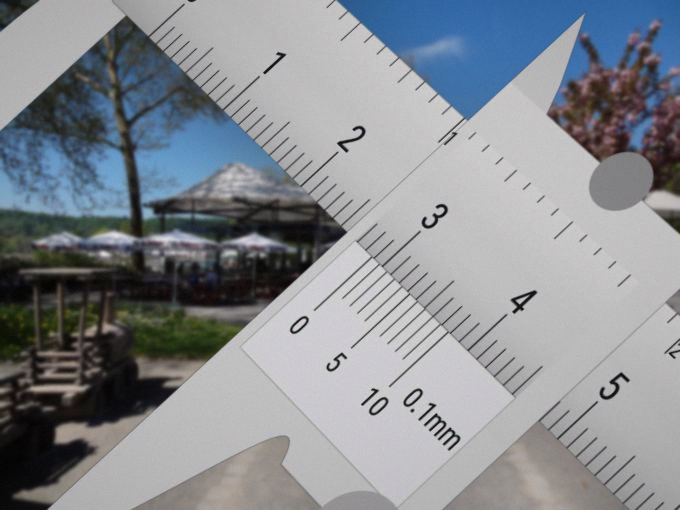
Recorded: 28.8,mm
